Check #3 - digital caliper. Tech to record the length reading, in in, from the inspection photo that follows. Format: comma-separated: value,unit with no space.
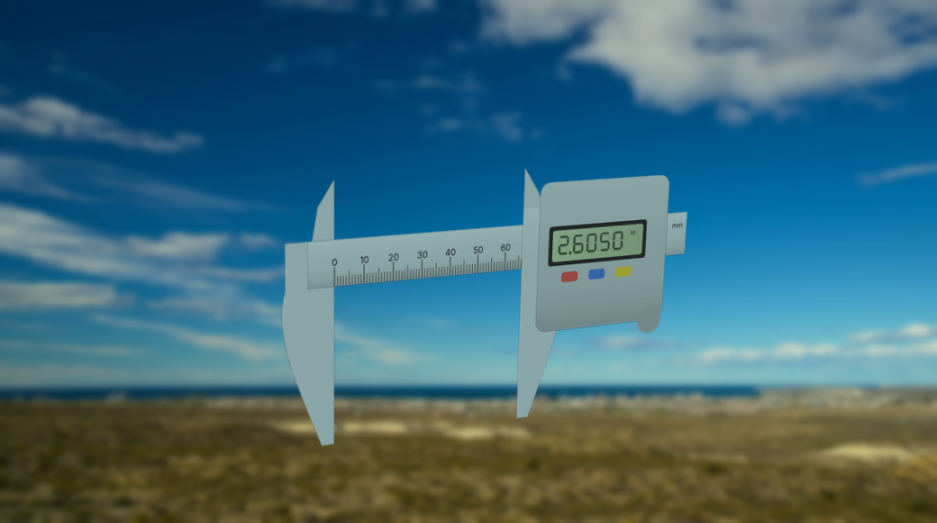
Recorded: 2.6050,in
